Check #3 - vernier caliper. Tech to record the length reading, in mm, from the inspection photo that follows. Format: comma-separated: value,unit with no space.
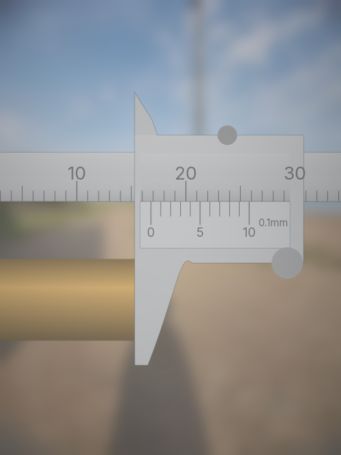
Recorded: 16.8,mm
